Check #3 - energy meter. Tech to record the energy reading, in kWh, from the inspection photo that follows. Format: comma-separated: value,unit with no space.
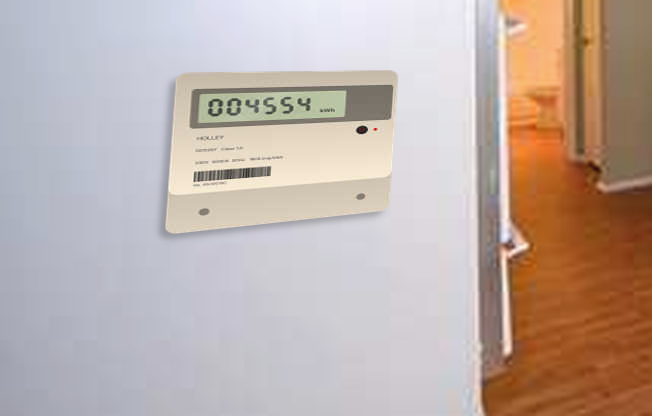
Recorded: 4554,kWh
